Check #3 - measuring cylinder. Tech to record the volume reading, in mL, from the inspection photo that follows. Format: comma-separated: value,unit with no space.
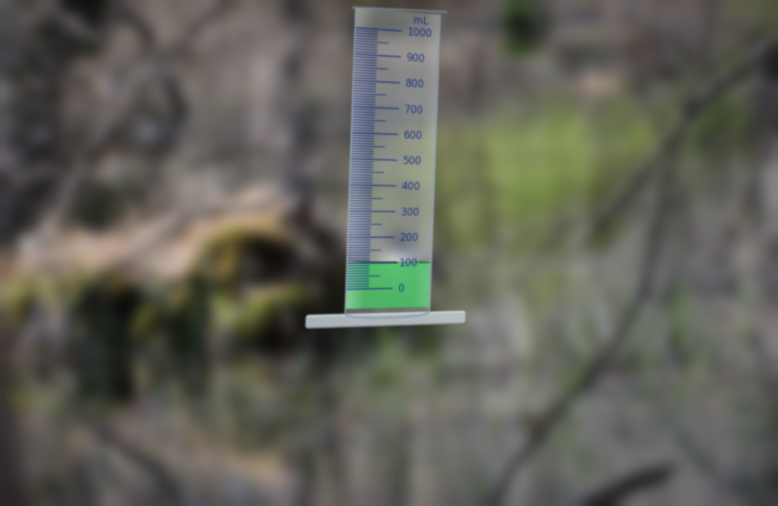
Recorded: 100,mL
